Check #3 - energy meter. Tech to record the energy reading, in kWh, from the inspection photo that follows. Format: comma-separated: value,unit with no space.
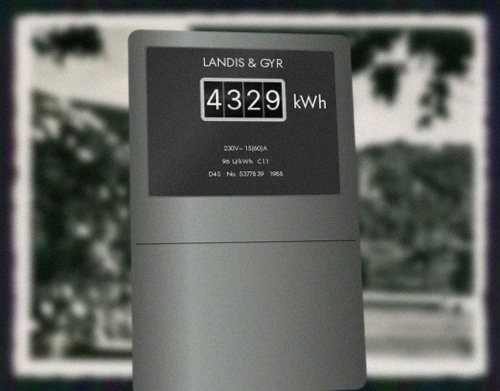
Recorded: 4329,kWh
